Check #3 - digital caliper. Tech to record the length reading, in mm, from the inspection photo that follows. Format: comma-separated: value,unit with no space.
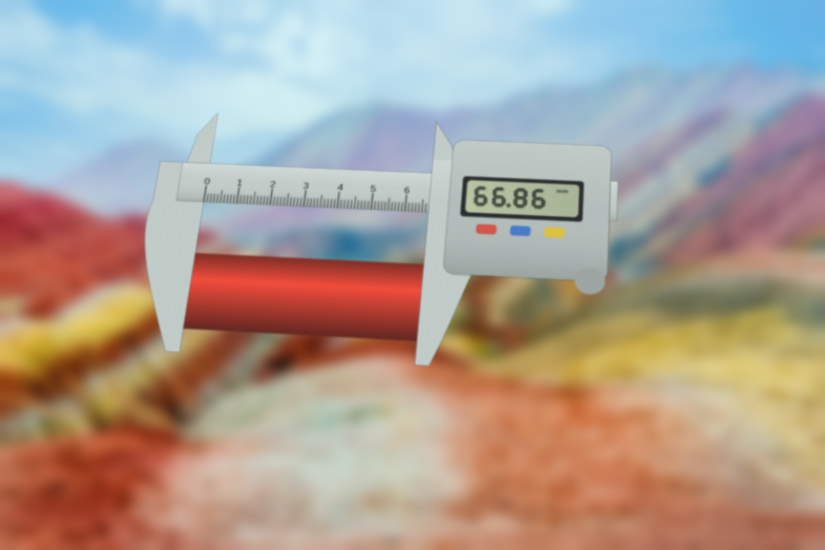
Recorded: 66.86,mm
